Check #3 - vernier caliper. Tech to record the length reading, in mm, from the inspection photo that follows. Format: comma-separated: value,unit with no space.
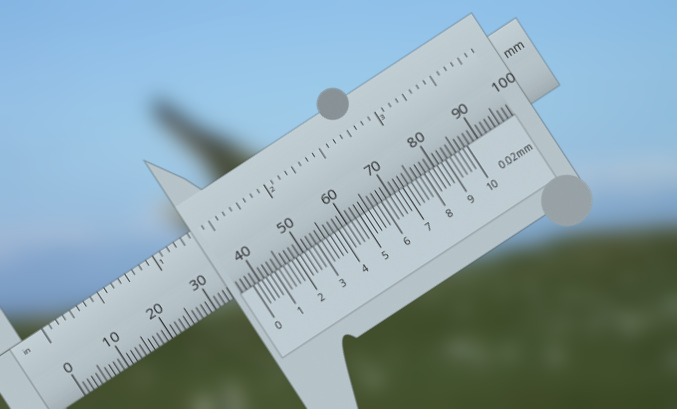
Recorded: 38.5,mm
